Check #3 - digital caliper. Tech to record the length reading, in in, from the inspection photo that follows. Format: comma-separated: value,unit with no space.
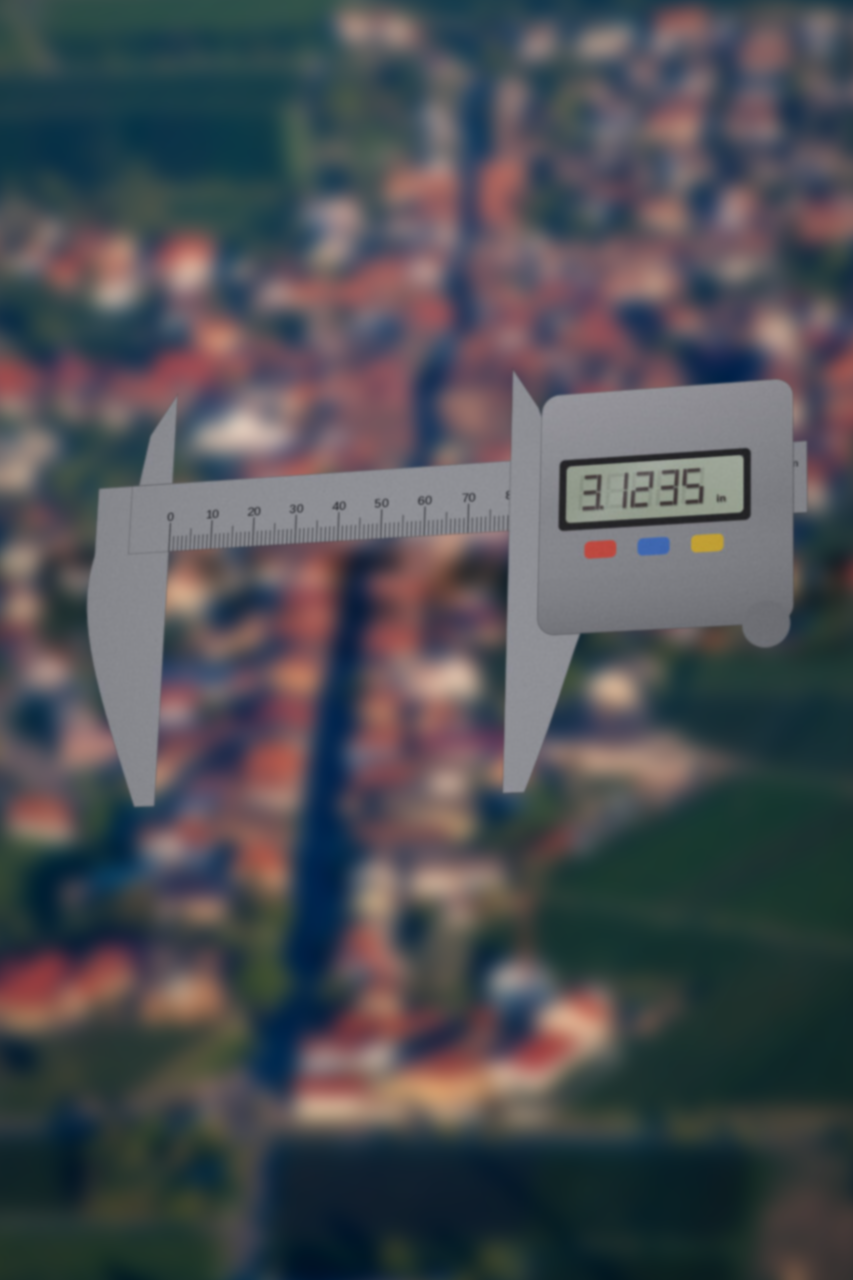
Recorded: 3.1235,in
